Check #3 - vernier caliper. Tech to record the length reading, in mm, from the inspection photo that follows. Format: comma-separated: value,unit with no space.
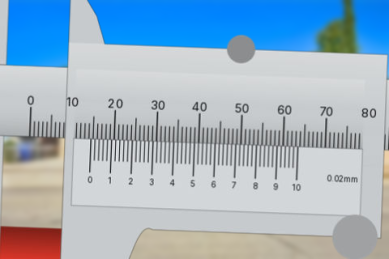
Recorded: 14.5,mm
